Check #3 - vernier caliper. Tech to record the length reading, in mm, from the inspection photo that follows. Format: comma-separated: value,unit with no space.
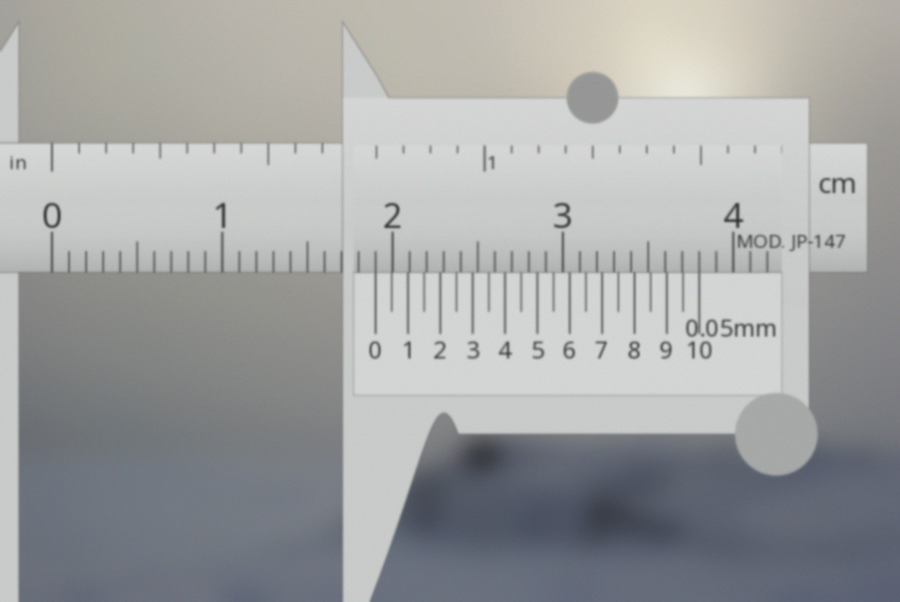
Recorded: 19.0,mm
